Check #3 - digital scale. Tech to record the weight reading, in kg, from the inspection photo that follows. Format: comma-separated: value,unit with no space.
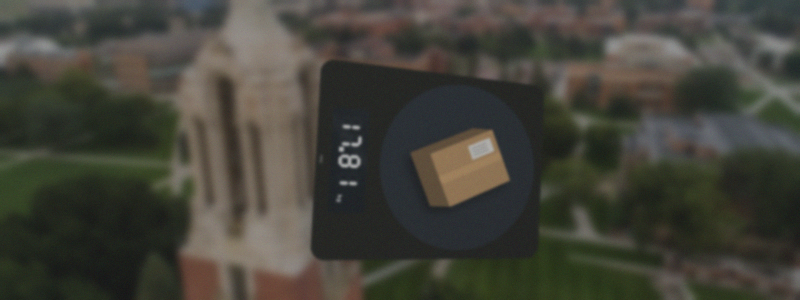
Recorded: 17.81,kg
